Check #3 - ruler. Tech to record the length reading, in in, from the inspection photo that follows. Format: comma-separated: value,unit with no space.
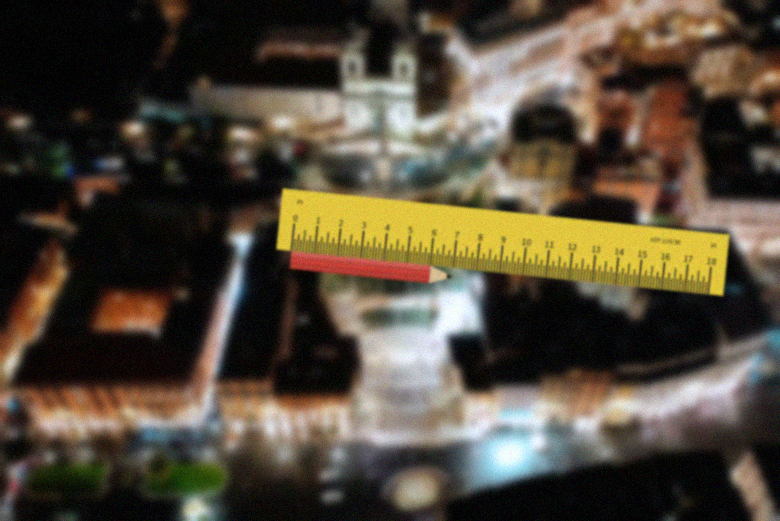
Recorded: 7,in
